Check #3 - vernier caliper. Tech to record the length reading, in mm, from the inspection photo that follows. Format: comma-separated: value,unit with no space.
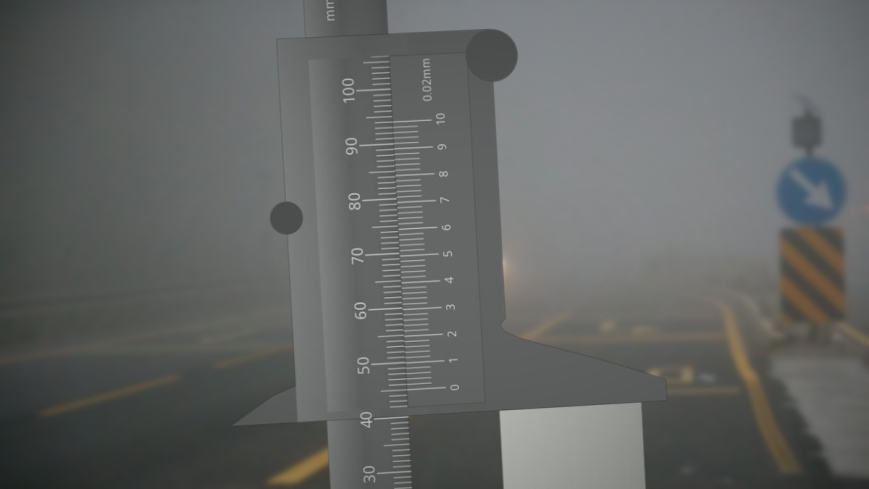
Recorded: 45.0,mm
